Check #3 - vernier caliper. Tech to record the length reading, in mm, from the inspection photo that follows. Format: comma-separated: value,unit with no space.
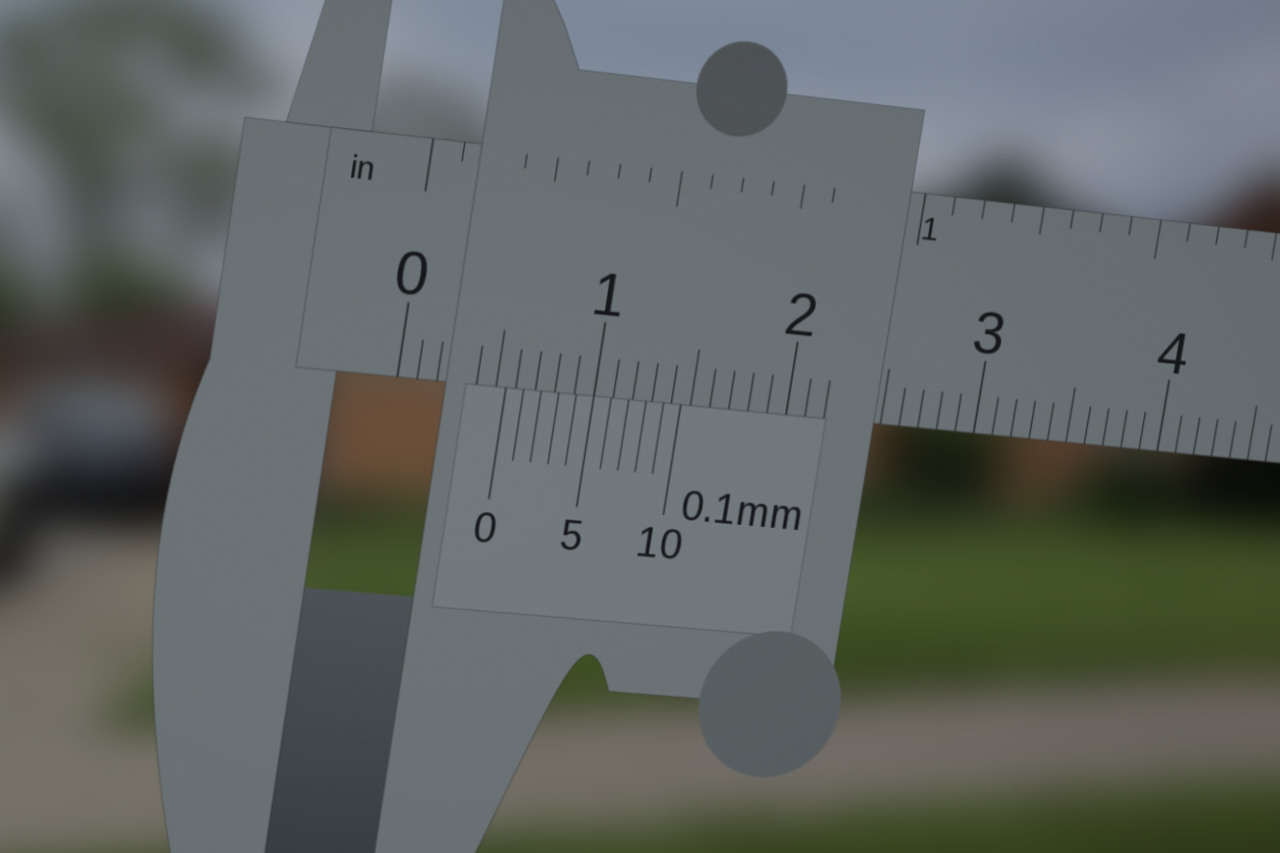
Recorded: 5.5,mm
